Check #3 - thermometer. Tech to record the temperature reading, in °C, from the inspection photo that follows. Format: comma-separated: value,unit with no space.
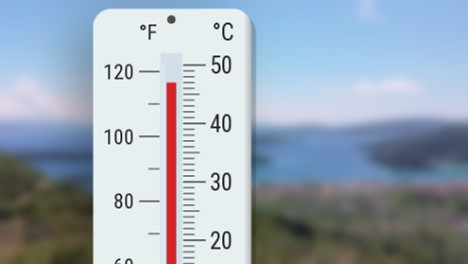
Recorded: 47,°C
